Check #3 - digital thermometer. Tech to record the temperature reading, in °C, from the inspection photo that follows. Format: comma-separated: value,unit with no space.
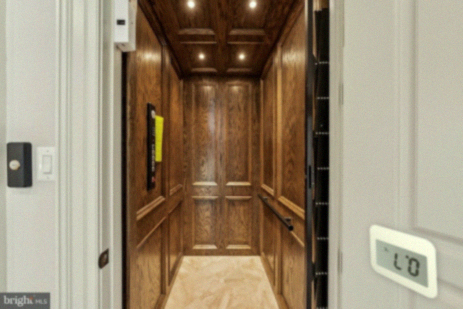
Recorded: 0.7,°C
